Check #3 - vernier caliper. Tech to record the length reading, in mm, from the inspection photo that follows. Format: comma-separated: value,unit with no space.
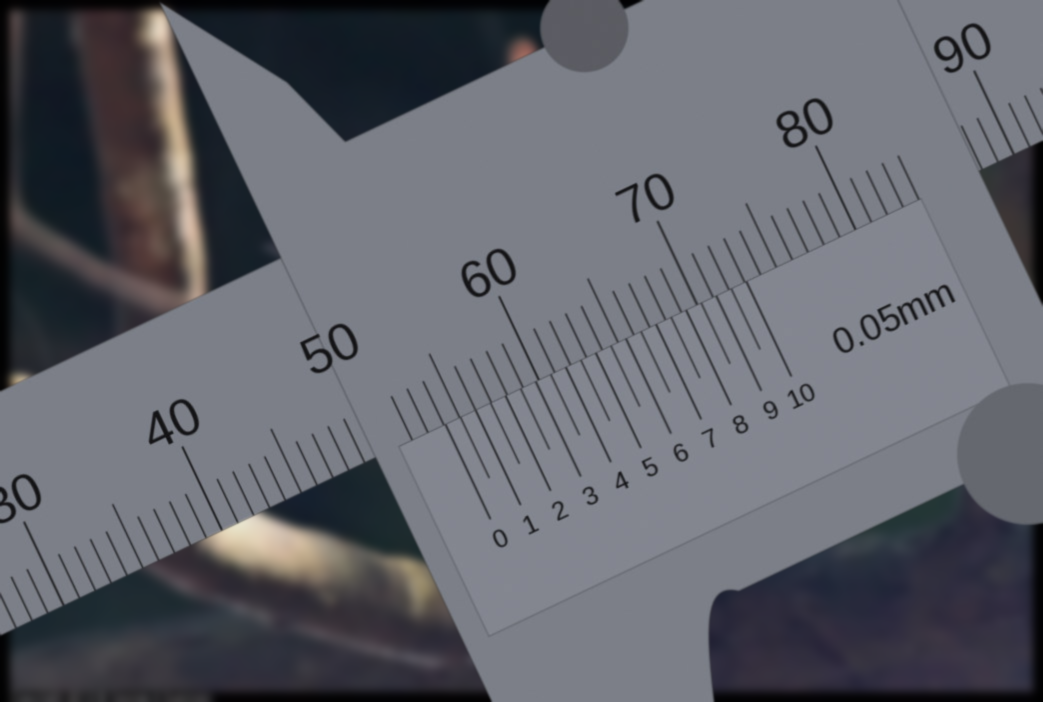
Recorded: 54.1,mm
